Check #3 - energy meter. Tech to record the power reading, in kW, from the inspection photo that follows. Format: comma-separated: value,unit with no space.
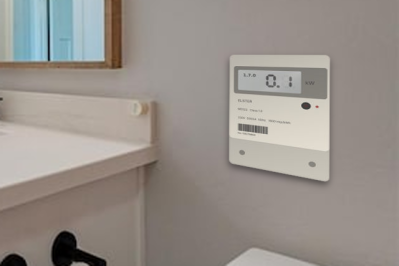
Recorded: 0.1,kW
